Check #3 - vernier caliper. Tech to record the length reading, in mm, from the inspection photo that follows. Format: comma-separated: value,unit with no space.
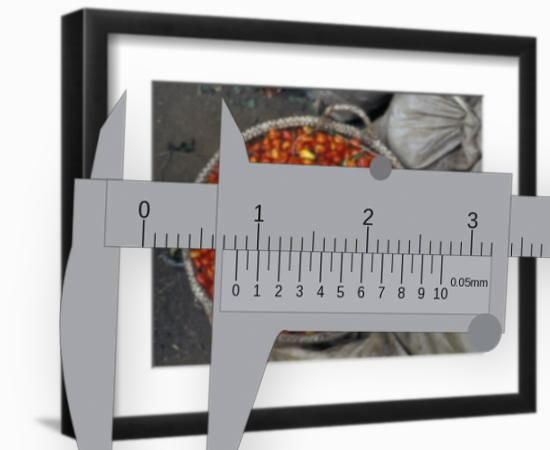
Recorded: 8.2,mm
